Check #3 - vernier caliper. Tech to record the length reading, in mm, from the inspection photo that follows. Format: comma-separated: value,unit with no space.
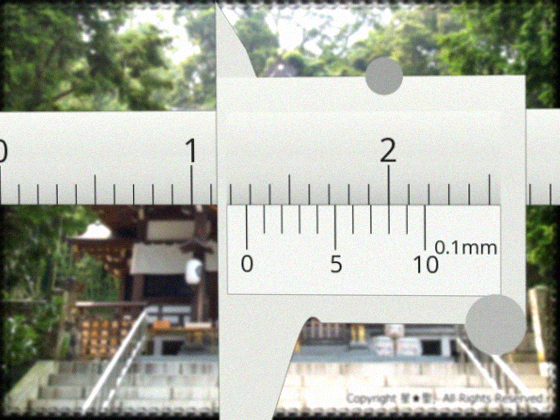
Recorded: 12.8,mm
